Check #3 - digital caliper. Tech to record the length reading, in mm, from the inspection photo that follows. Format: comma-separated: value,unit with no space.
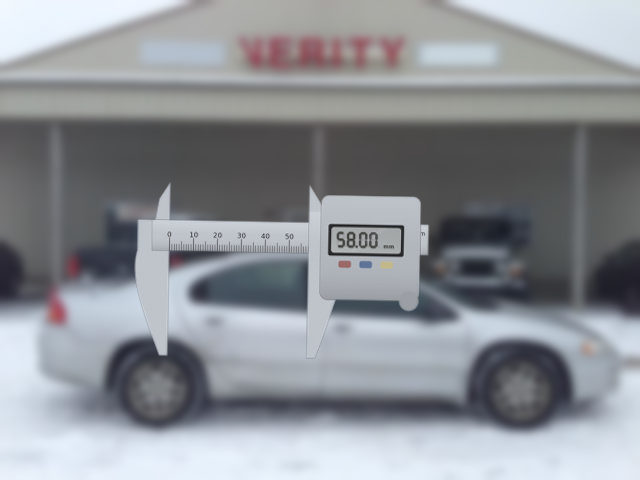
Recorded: 58.00,mm
